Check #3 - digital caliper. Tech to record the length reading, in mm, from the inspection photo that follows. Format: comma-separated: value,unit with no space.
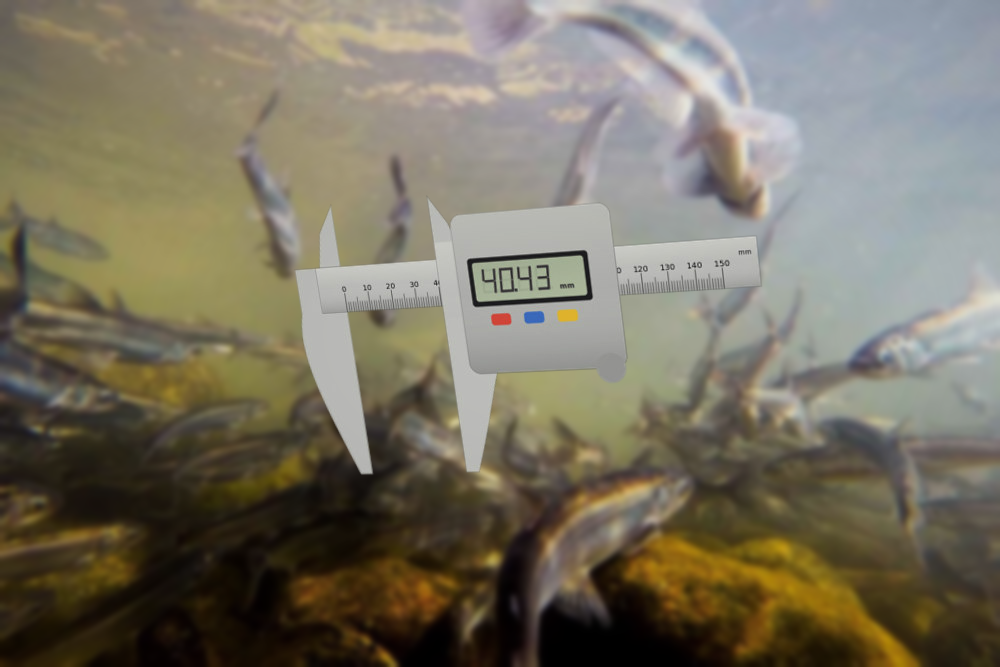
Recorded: 40.43,mm
